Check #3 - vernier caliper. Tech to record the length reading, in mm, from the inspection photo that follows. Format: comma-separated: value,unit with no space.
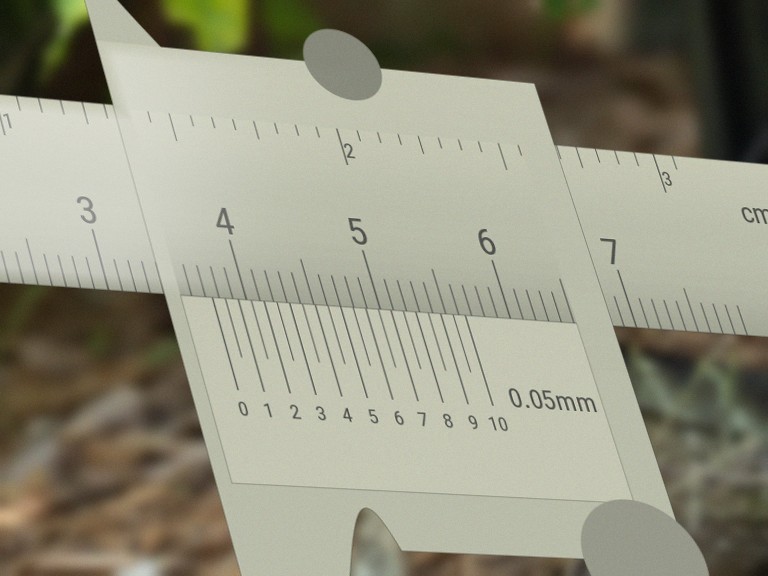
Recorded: 37.5,mm
